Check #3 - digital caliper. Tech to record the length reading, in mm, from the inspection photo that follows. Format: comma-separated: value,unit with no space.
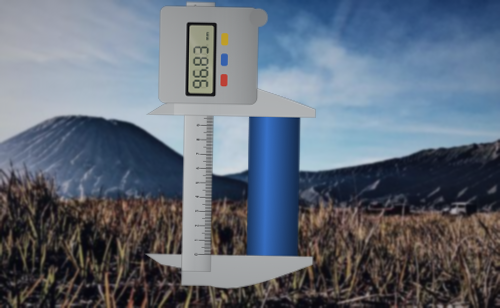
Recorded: 96.83,mm
